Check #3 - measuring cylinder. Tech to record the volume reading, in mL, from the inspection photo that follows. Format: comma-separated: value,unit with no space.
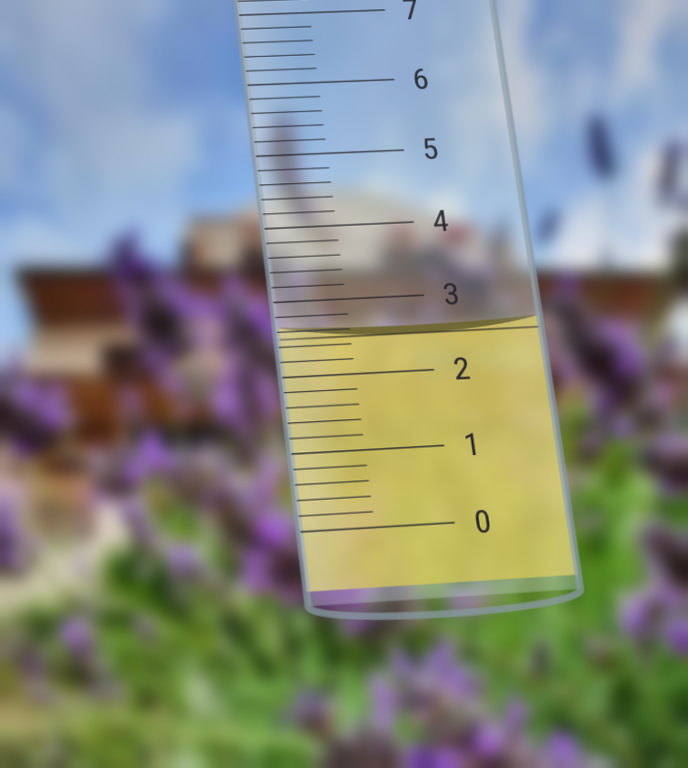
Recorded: 2.5,mL
